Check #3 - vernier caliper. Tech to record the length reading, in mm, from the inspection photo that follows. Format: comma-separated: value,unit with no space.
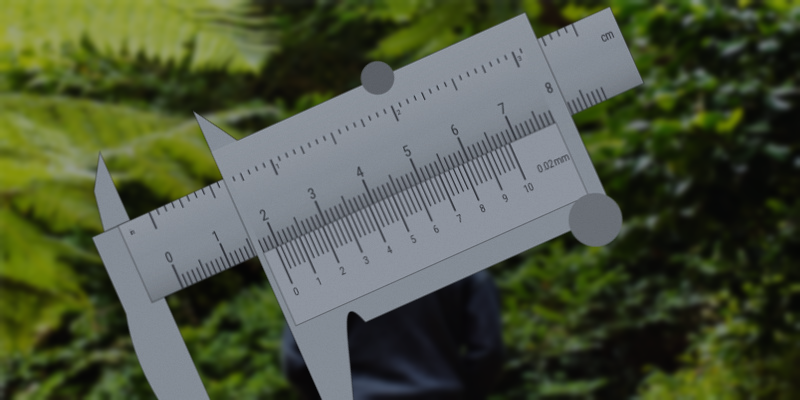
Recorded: 19.5,mm
